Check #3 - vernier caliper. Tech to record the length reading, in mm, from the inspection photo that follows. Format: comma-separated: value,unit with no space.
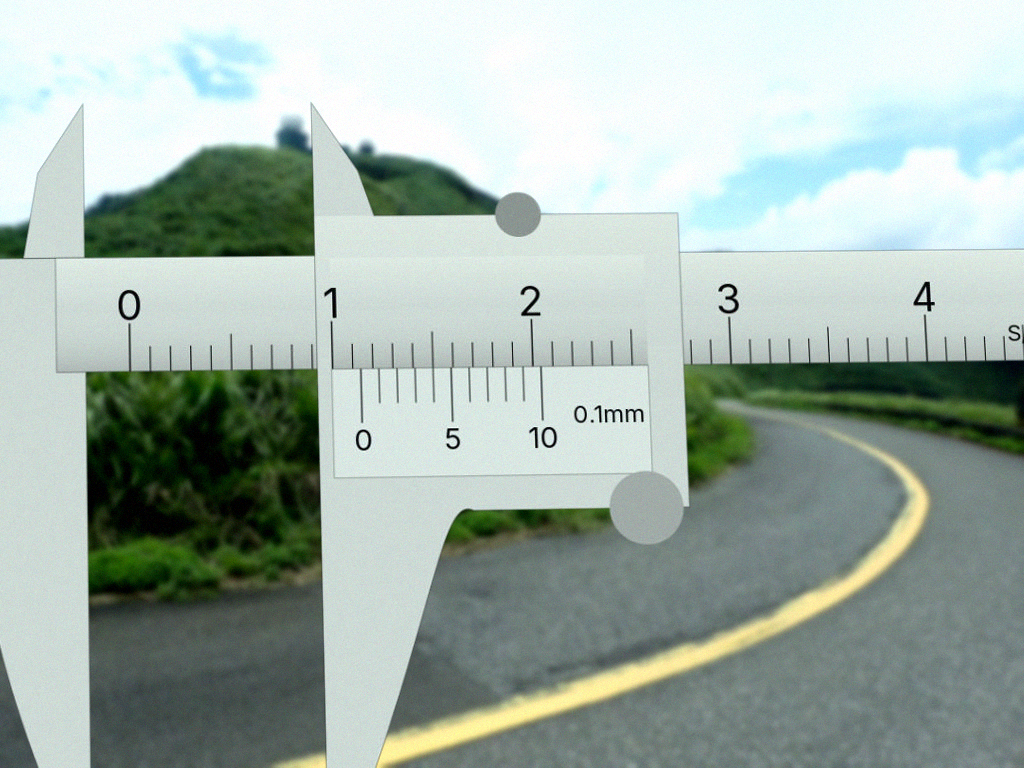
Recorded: 11.4,mm
